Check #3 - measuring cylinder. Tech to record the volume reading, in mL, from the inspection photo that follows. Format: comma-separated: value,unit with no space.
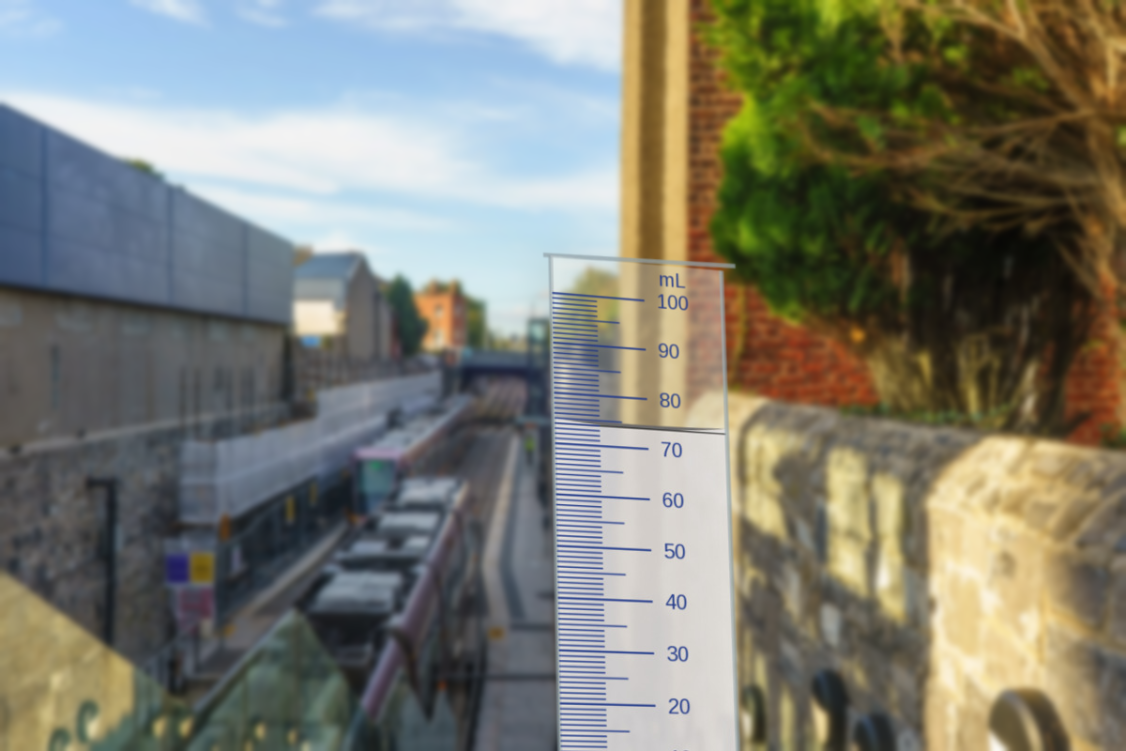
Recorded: 74,mL
